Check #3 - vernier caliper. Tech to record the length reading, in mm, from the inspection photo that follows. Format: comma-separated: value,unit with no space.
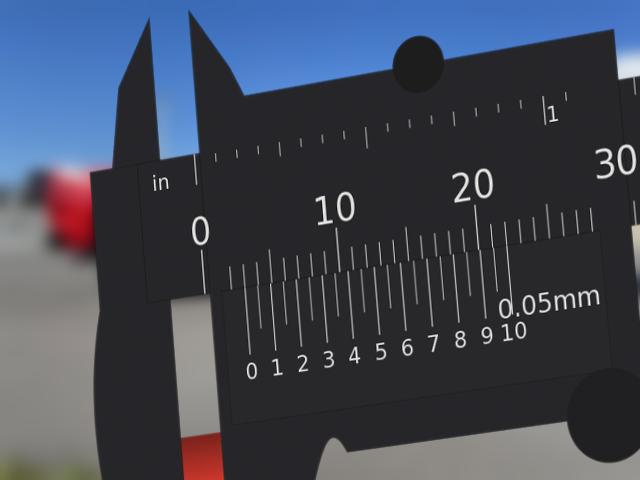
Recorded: 3.0,mm
